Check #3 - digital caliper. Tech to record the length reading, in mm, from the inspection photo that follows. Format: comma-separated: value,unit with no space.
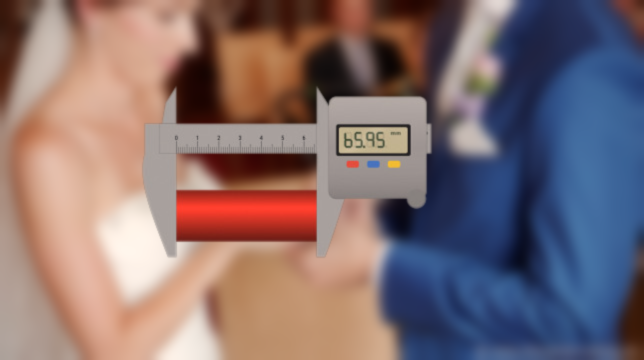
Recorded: 65.95,mm
